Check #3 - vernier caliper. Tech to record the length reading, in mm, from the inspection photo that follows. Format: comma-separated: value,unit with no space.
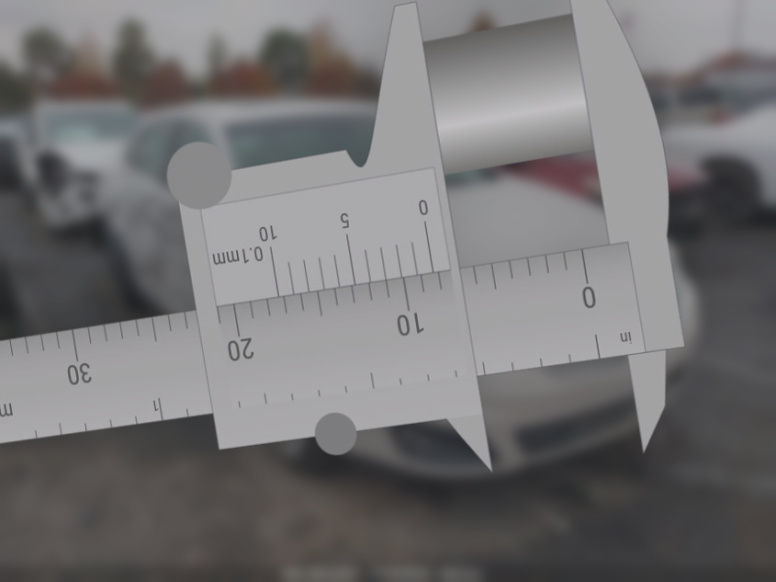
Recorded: 8.3,mm
